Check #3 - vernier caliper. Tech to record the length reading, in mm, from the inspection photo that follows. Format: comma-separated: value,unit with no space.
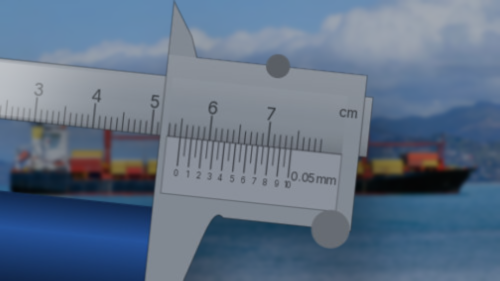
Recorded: 55.0,mm
